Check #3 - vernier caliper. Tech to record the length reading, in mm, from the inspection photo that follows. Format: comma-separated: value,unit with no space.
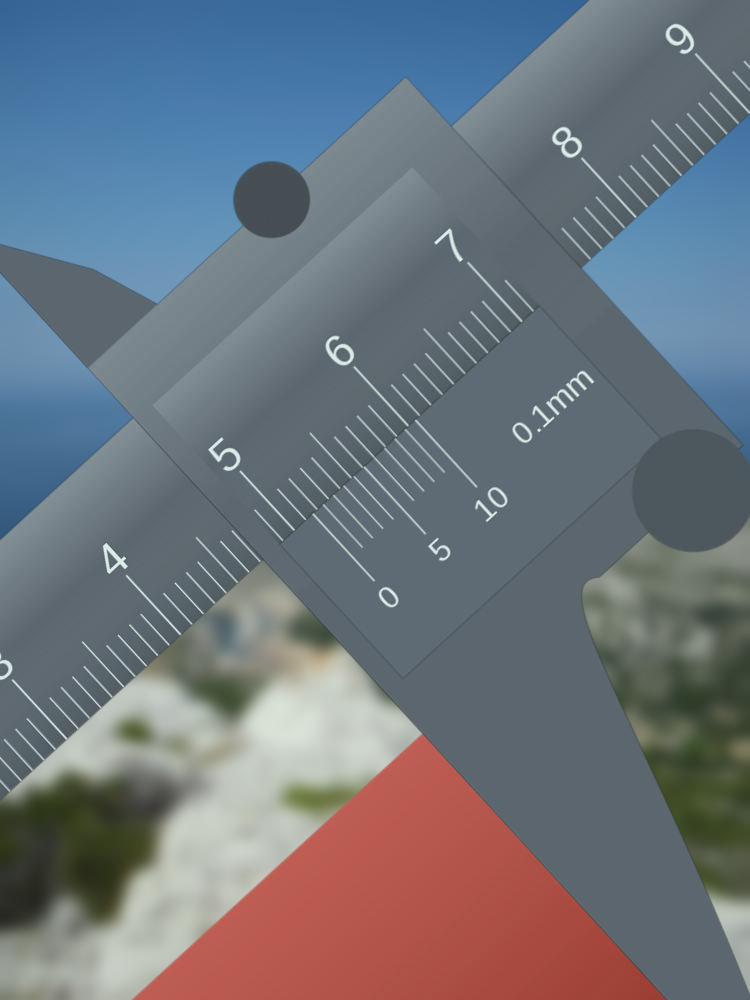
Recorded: 51.6,mm
